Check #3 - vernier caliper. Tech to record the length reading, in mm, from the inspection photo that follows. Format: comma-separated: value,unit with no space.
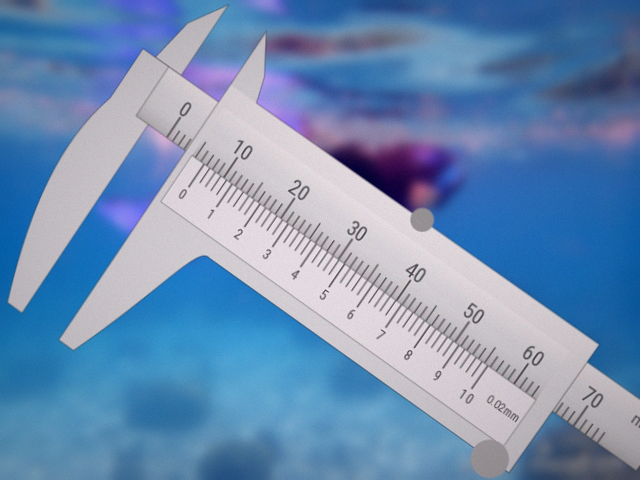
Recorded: 6.6,mm
